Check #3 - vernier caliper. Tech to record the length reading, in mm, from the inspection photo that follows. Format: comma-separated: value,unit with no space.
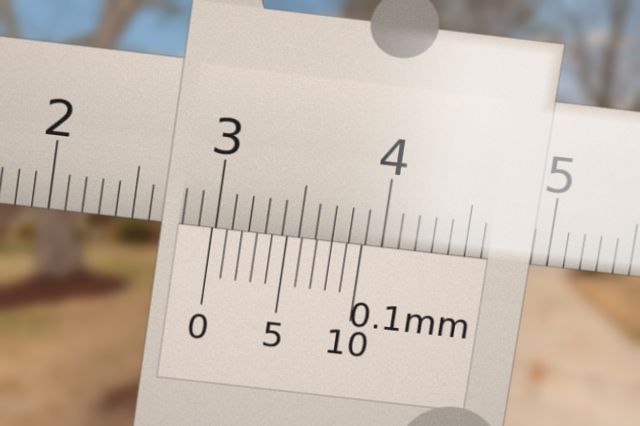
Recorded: 29.8,mm
